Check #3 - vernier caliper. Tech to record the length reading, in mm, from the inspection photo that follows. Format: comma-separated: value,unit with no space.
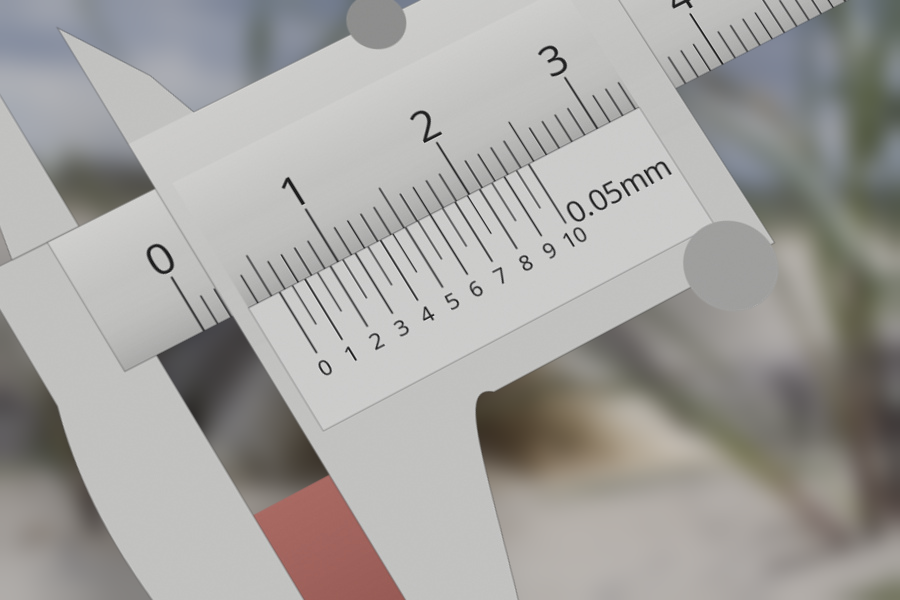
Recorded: 5.6,mm
